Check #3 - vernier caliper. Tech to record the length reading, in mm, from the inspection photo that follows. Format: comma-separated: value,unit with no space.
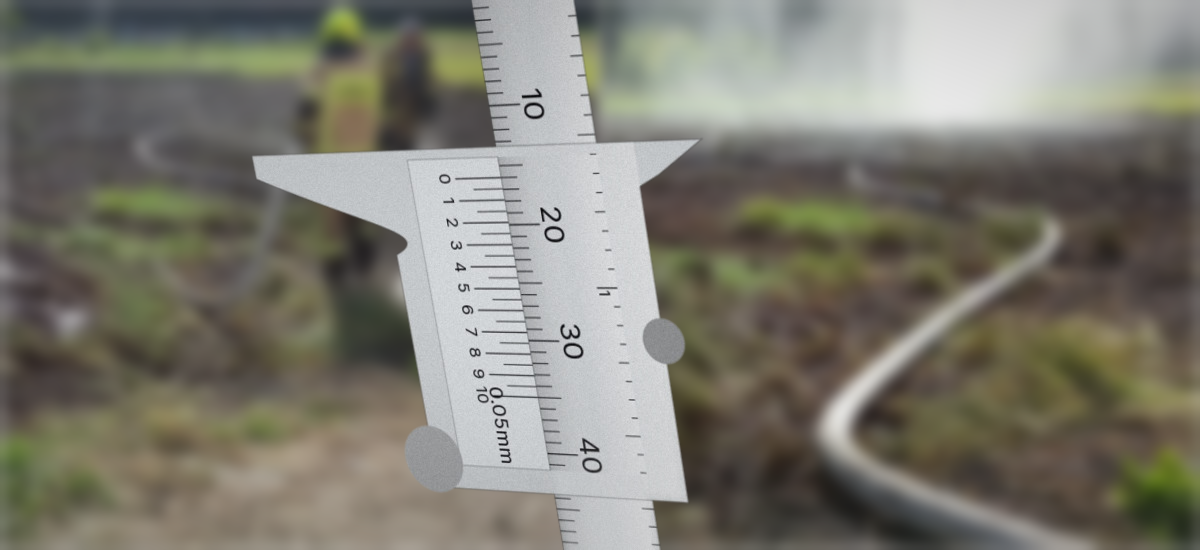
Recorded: 16.0,mm
